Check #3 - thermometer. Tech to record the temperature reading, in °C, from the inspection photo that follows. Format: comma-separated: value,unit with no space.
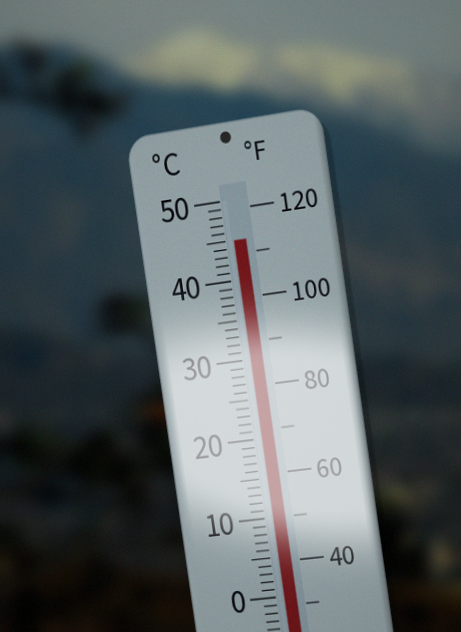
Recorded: 45,°C
